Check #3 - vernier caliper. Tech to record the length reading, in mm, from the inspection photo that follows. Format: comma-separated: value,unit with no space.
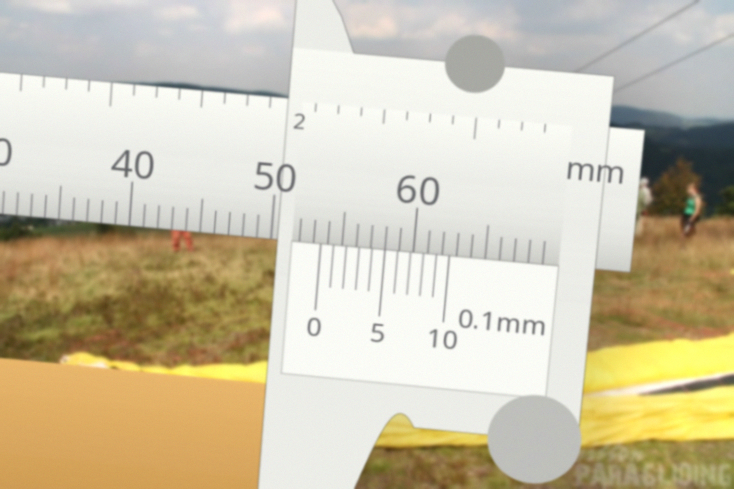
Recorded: 53.5,mm
